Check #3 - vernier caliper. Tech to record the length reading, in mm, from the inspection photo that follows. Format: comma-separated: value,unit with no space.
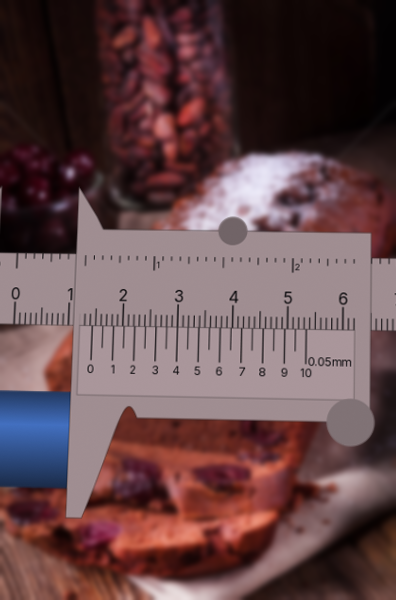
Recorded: 14.4,mm
